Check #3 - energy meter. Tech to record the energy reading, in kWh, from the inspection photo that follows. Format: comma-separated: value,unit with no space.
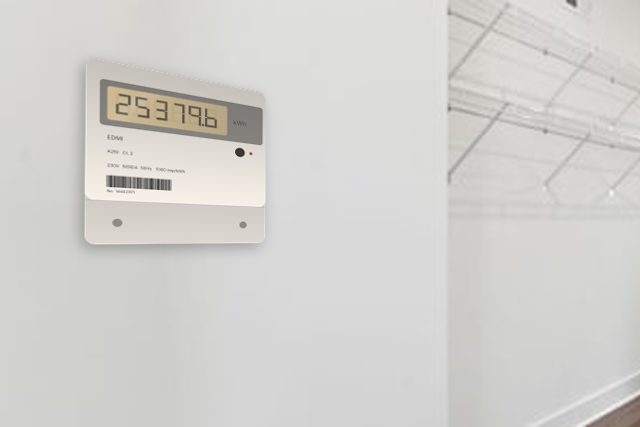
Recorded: 25379.6,kWh
